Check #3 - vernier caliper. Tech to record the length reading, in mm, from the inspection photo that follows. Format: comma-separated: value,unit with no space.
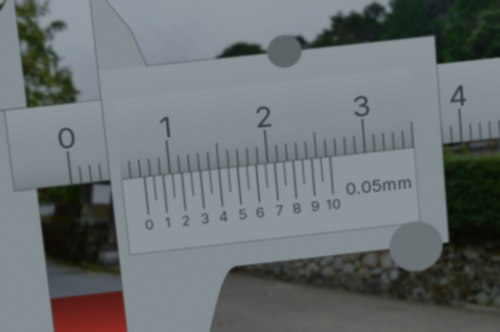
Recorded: 7.4,mm
